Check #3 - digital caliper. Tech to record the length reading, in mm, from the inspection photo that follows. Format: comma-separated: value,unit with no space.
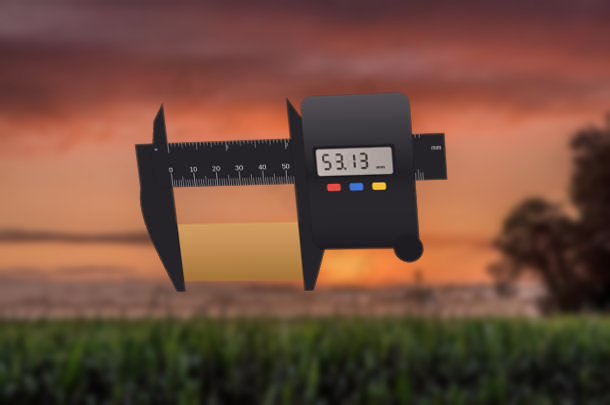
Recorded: 53.13,mm
